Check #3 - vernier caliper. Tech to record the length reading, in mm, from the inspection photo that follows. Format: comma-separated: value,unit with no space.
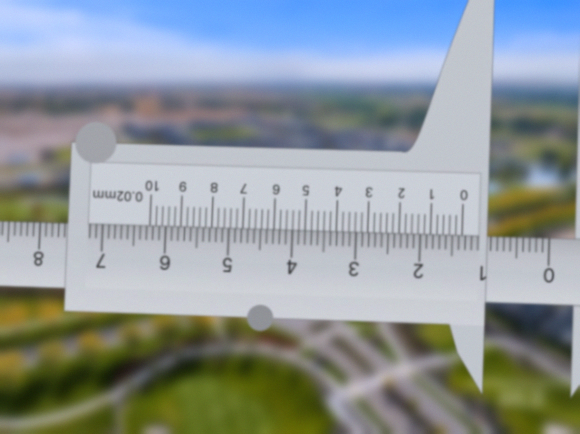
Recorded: 13.5,mm
